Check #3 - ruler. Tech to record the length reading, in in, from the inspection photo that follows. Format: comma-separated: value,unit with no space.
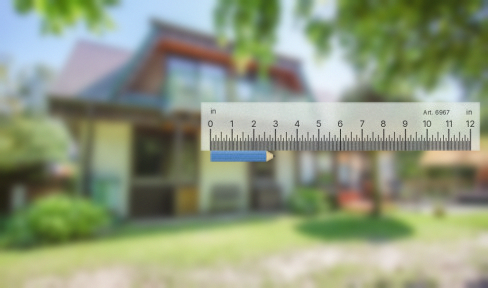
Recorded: 3,in
